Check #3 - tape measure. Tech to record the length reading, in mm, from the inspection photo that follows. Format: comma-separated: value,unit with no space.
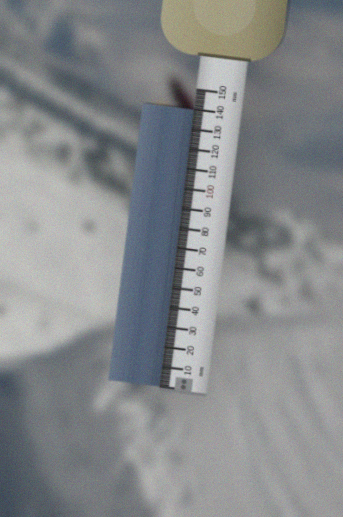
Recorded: 140,mm
